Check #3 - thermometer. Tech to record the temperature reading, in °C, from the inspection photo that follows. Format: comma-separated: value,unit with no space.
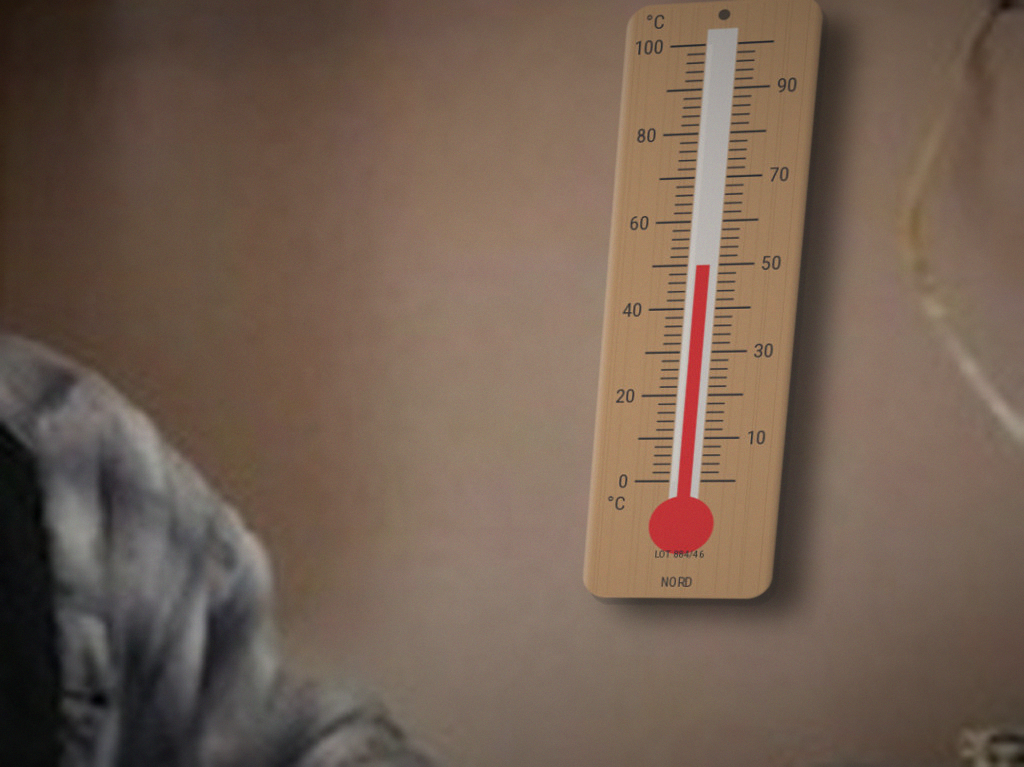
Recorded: 50,°C
